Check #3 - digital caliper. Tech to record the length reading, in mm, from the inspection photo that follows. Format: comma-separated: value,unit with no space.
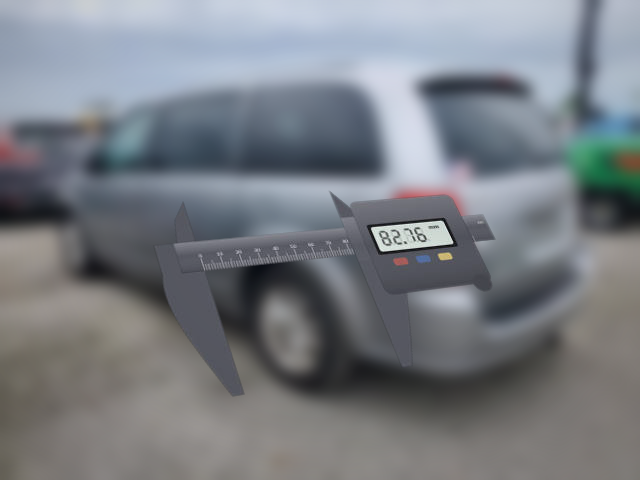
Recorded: 82.76,mm
